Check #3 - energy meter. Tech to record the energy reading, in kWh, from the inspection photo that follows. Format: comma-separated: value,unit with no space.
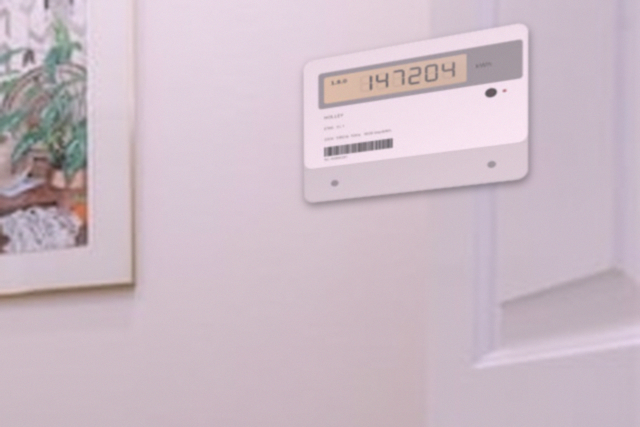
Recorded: 147204,kWh
